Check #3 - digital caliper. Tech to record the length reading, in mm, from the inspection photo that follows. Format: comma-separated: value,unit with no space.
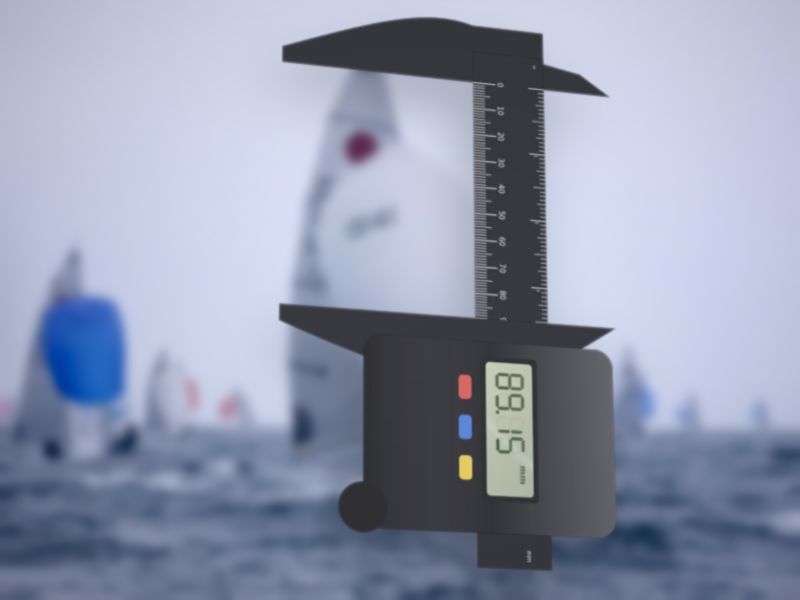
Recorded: 89.15,mm
